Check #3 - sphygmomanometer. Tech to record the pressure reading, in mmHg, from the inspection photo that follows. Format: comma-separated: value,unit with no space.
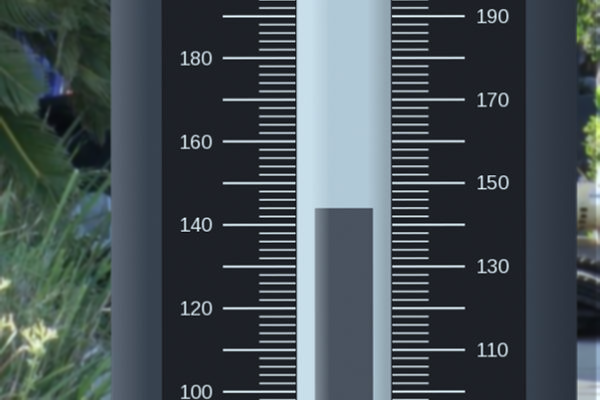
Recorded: 144,mmHg
